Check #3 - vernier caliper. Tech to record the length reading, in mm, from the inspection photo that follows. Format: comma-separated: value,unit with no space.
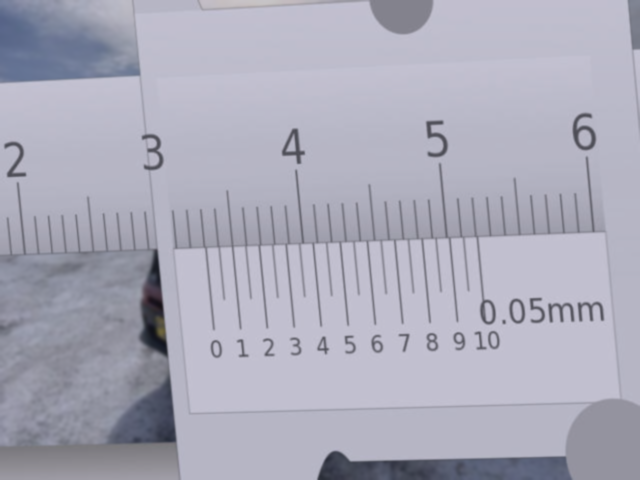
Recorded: 33.1,mm
